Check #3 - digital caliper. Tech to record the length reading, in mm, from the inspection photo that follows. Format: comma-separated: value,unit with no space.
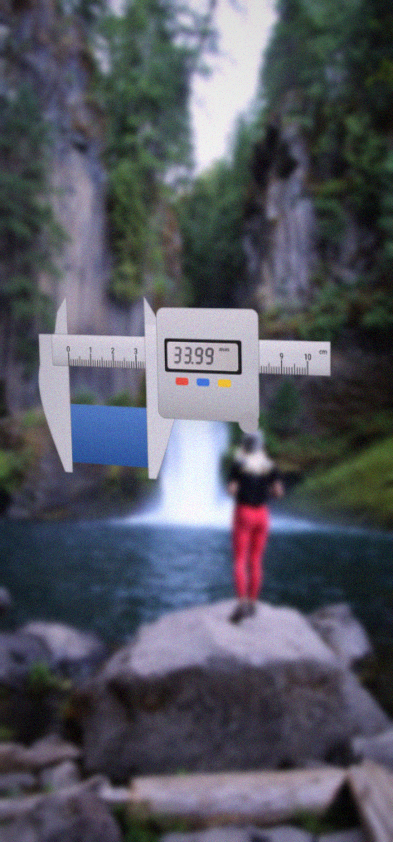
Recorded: 33.99,mm
